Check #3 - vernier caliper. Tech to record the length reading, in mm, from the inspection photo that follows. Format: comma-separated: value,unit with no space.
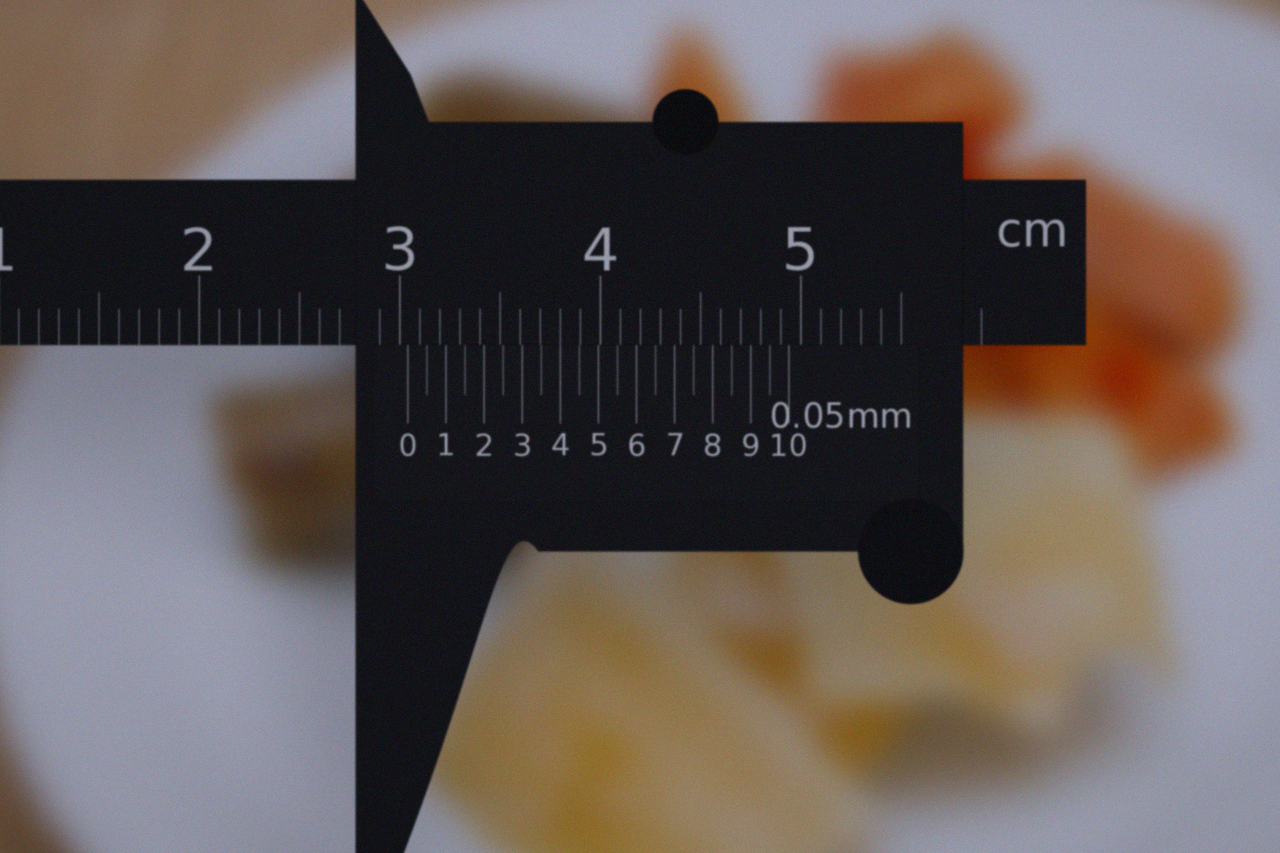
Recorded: 30.4,mm
